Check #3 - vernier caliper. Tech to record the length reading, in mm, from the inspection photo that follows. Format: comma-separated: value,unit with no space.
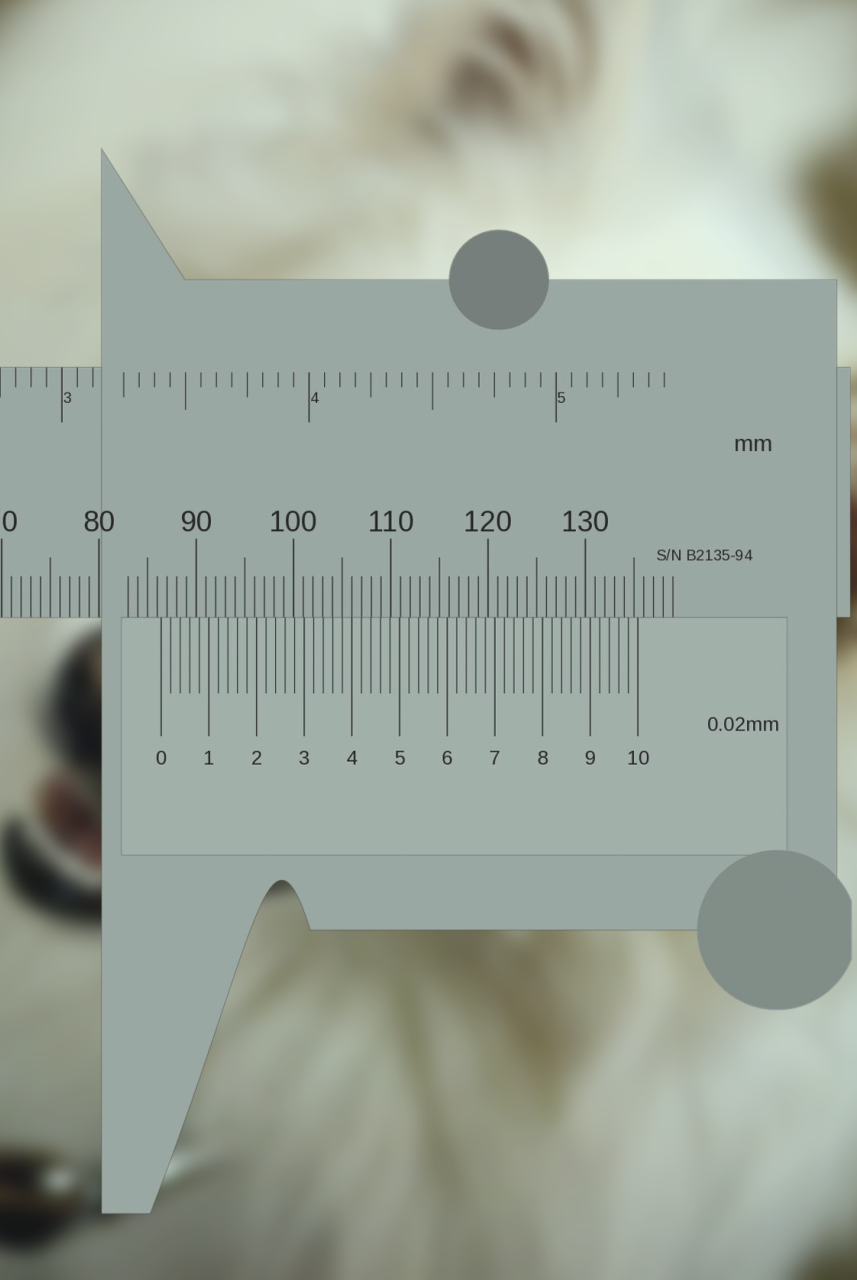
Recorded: 86.4,mm
